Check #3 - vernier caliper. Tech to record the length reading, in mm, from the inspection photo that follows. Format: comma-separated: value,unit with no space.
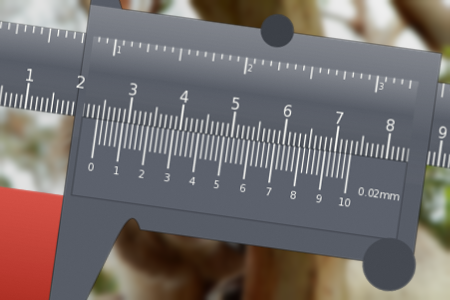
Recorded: 24.0,mm
